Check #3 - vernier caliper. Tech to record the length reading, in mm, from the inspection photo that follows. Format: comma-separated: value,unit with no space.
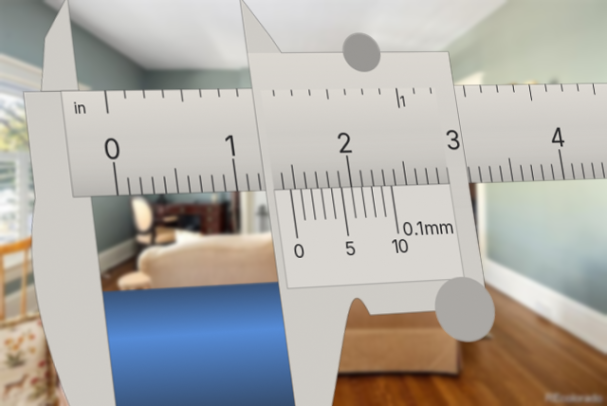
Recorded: 14.6,mm
